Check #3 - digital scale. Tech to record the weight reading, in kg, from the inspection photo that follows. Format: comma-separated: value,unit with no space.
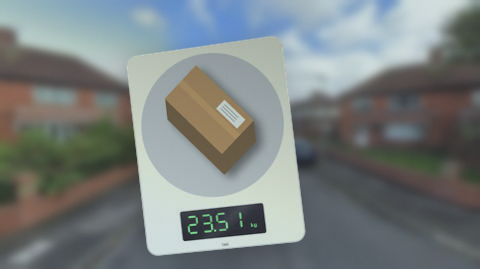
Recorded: 23.51,kg
